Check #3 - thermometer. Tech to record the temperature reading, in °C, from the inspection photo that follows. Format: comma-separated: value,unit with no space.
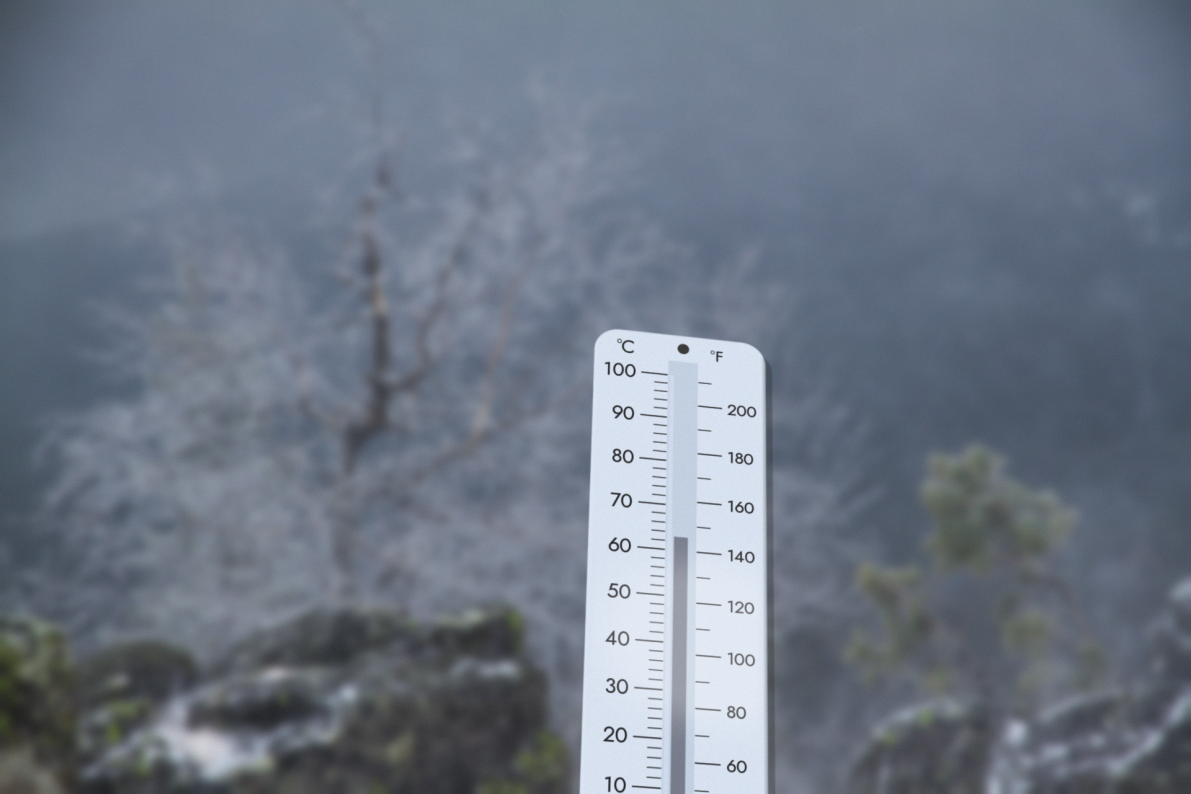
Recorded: 63,°C
